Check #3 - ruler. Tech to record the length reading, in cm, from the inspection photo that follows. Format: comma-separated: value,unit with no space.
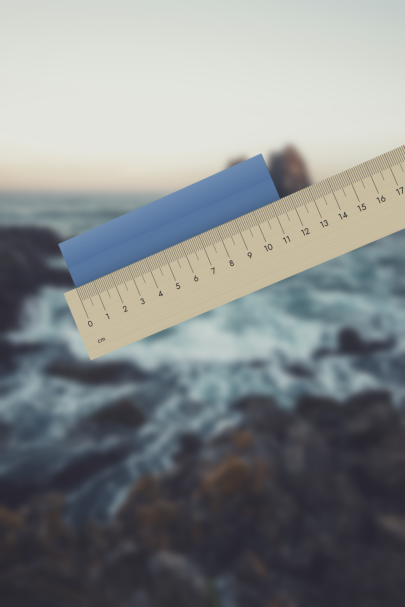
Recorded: 11.5,cm
